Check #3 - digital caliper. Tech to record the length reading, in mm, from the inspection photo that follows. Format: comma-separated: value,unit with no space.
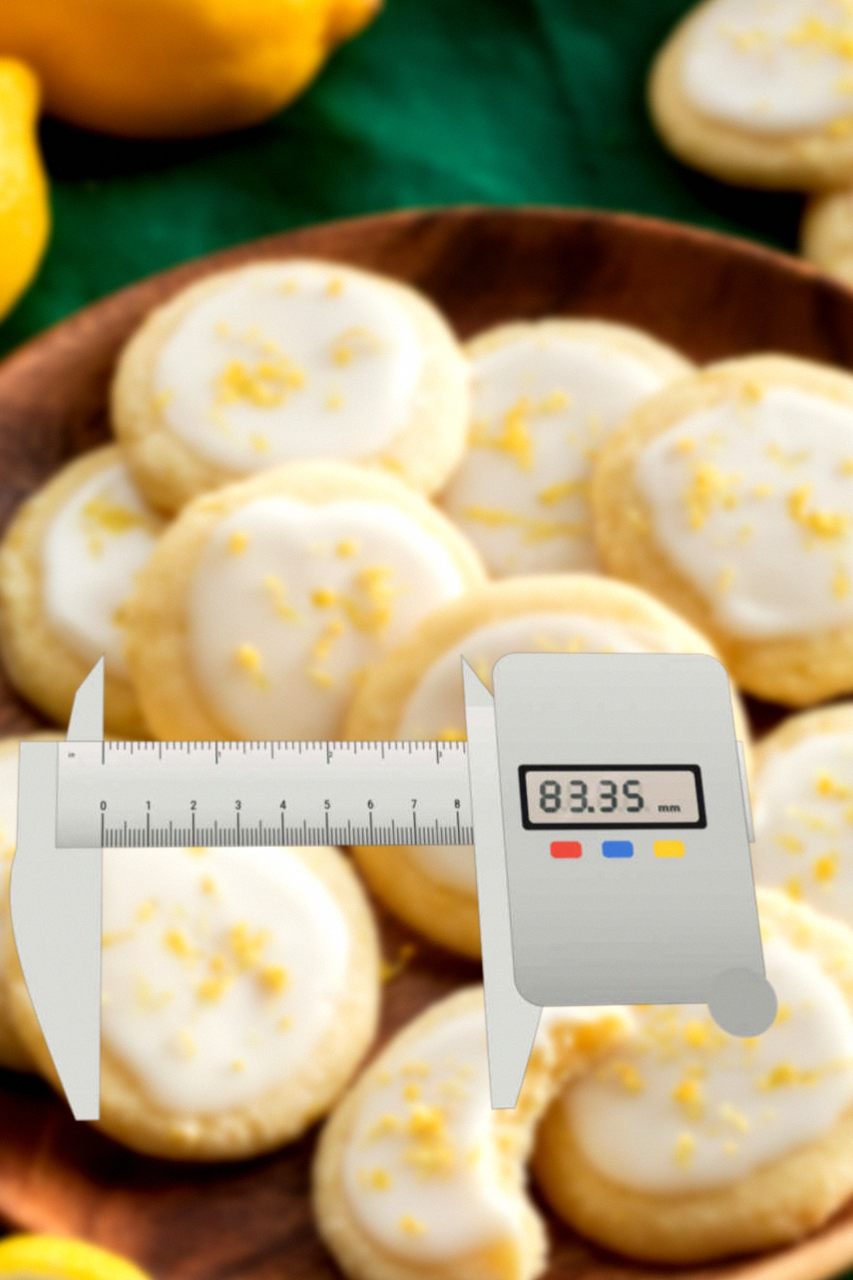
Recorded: 83.35,mm
